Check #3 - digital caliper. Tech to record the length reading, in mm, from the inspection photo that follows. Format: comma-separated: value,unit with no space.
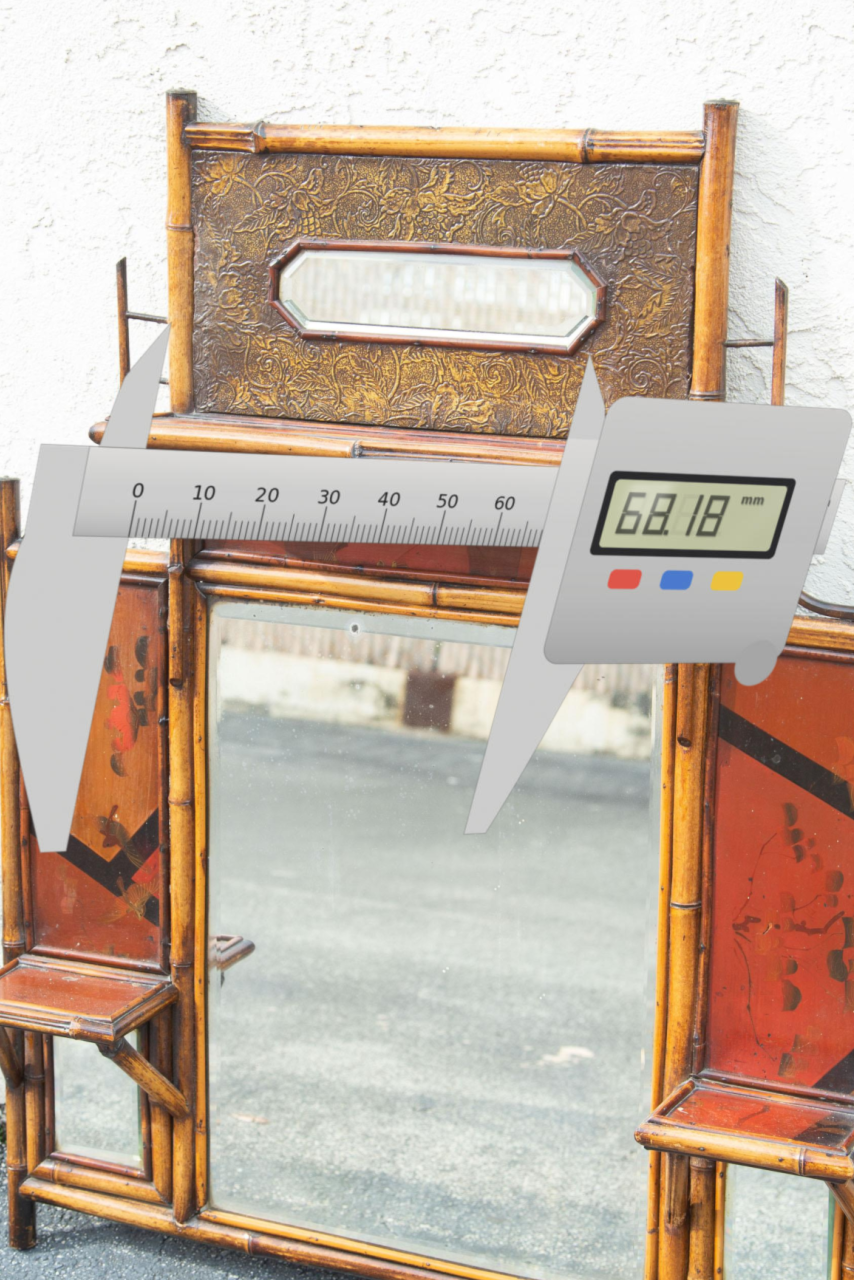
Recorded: 68.18,mm
